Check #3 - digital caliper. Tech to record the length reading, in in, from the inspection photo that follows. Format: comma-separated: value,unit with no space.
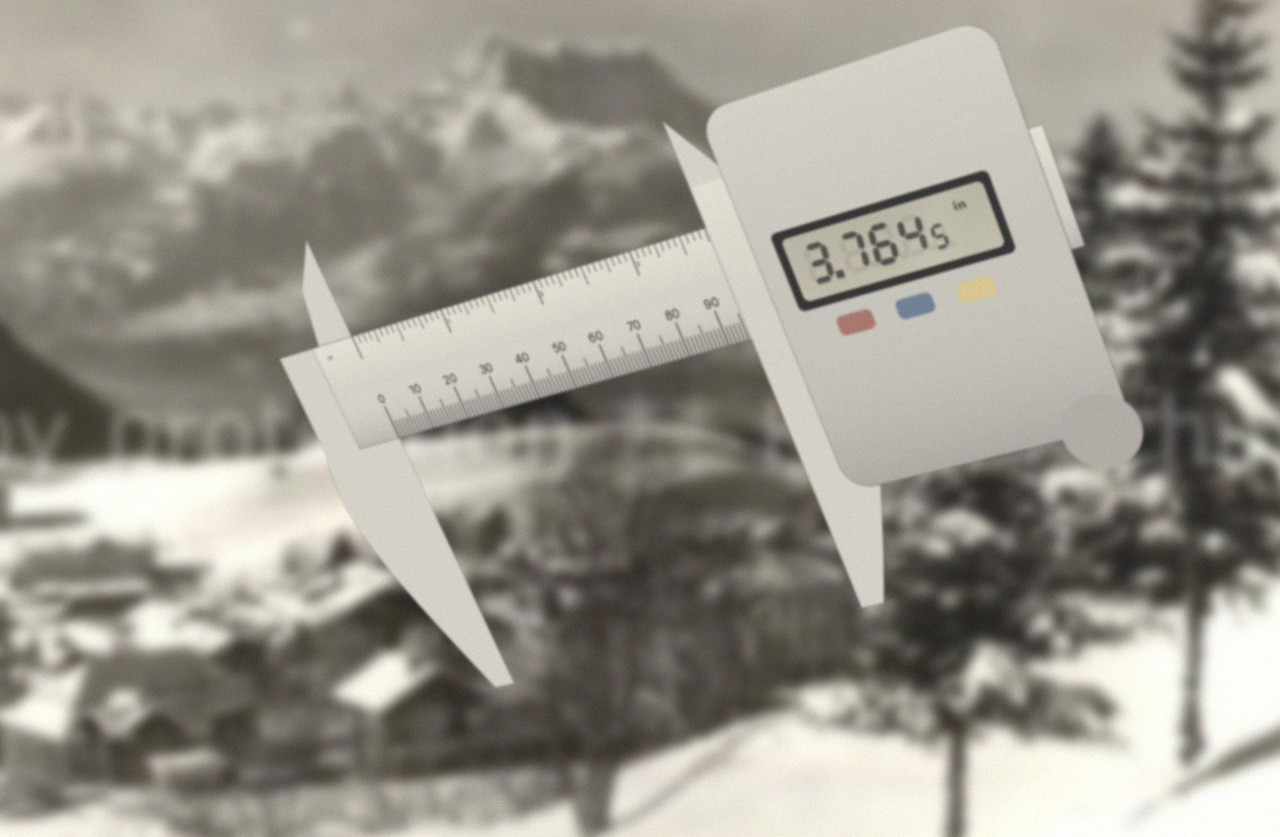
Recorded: 3.7645,in
